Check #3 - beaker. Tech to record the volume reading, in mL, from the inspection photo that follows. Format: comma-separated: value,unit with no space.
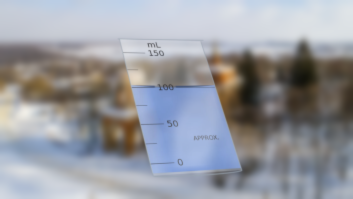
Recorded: 100,mL
